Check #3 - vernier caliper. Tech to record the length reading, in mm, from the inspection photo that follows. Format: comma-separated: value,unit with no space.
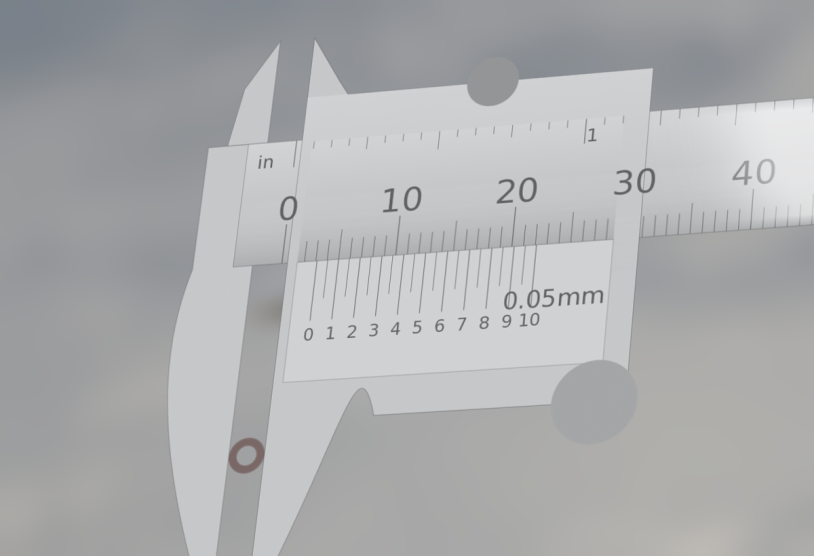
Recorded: 3.1,mm
